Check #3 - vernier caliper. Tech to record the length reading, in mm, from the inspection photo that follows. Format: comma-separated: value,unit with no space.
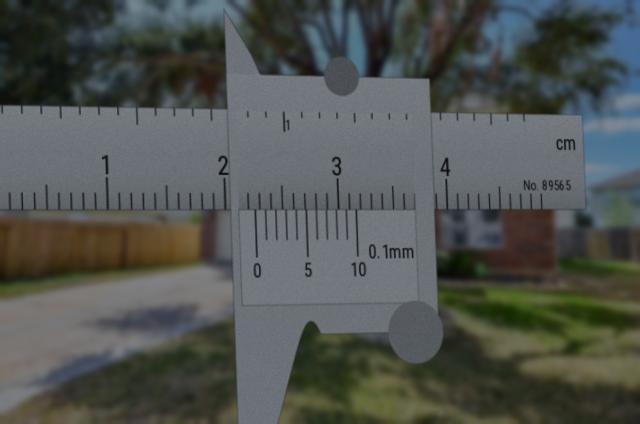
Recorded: 22.6,mm
